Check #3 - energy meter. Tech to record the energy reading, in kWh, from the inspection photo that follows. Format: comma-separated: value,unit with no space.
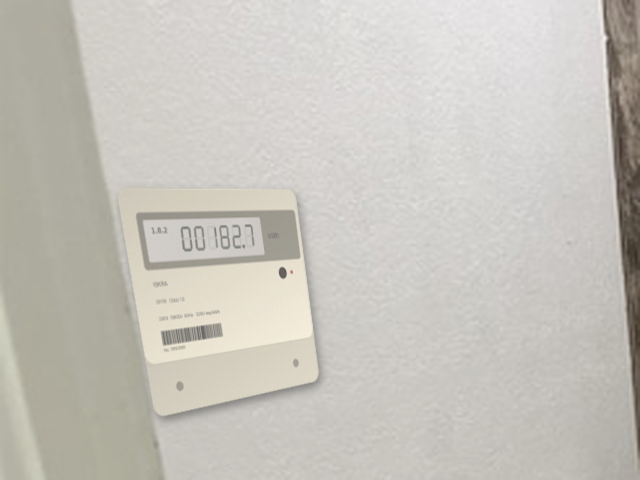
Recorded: 182.7,kWh
